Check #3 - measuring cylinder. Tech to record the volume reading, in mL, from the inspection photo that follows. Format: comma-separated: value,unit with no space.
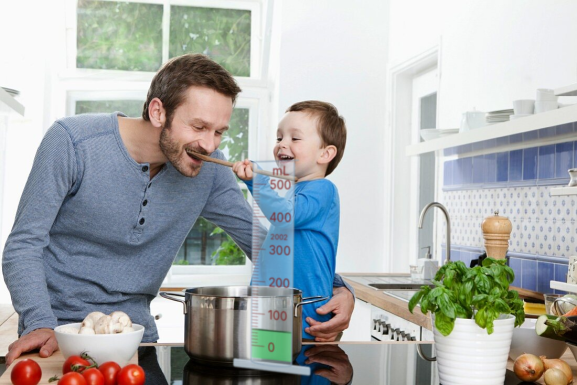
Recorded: 50,mL
